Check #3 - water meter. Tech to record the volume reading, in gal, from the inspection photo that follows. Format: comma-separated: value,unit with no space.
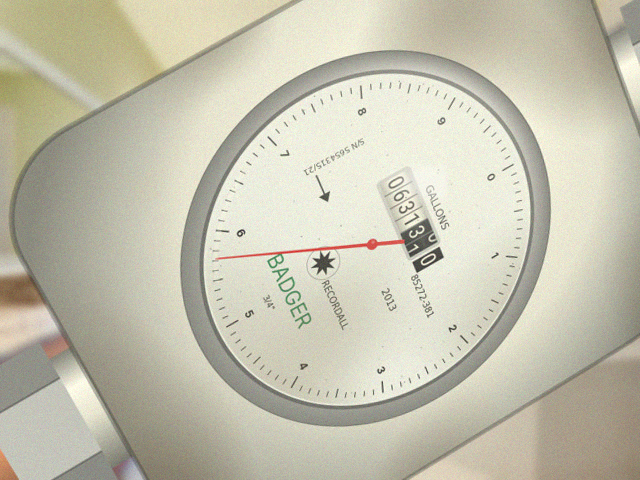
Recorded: 631305.7,gal
